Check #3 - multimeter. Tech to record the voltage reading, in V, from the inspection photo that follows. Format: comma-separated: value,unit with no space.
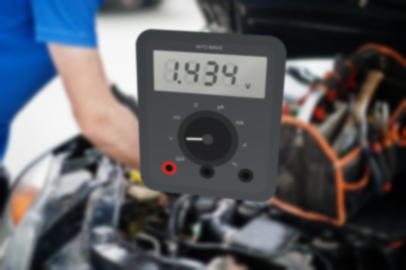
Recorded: 1.434,V
